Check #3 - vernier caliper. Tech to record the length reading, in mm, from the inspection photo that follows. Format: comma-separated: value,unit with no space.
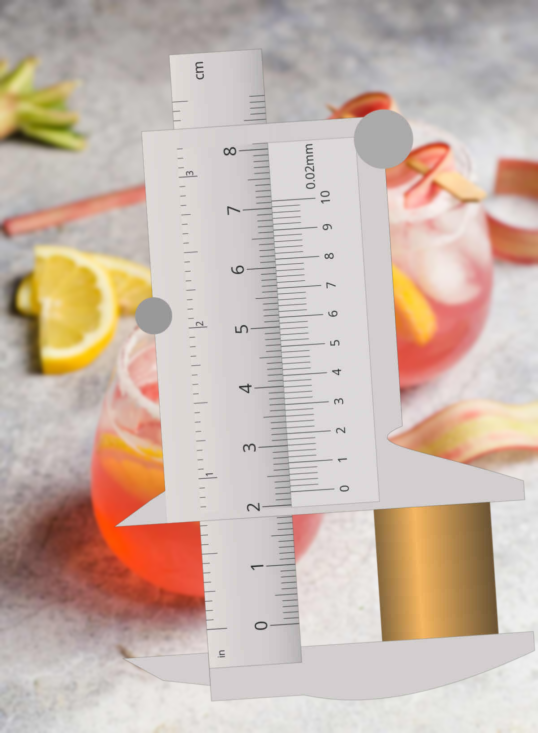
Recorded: 22.2,mm
